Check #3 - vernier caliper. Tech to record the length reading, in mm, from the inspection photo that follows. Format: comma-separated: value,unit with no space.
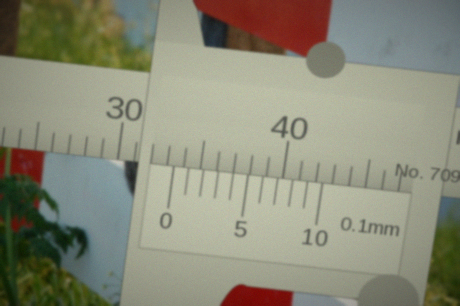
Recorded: 33.4,mm
